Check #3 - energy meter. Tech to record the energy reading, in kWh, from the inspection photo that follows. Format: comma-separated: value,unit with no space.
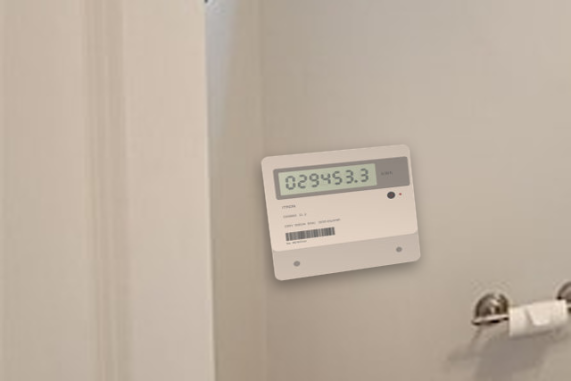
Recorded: 29453.3,kWh
